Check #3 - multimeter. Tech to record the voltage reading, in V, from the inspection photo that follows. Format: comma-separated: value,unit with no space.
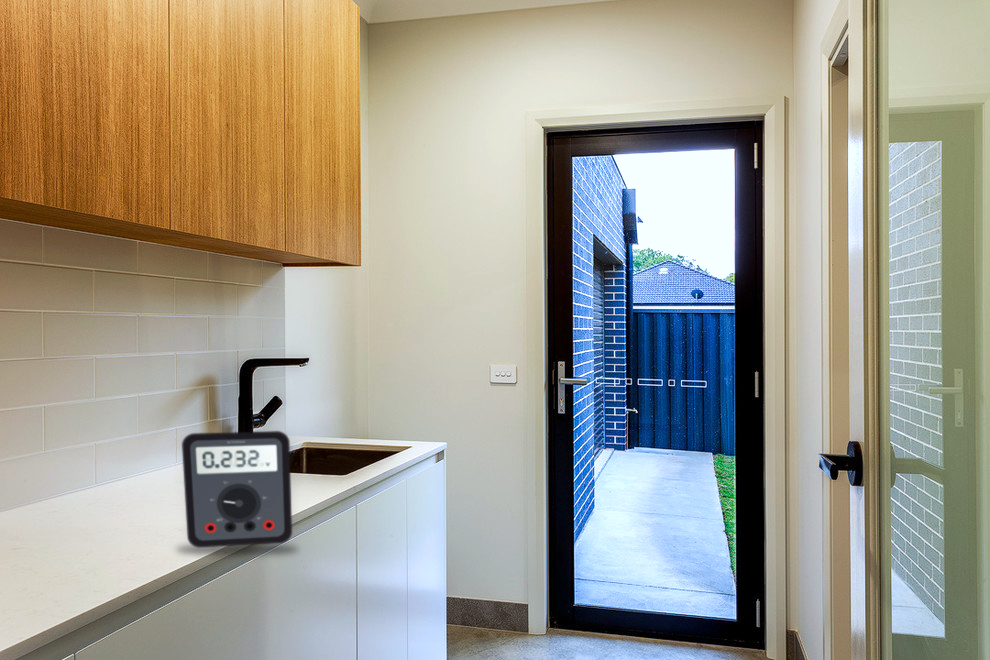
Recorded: 0.232,V
